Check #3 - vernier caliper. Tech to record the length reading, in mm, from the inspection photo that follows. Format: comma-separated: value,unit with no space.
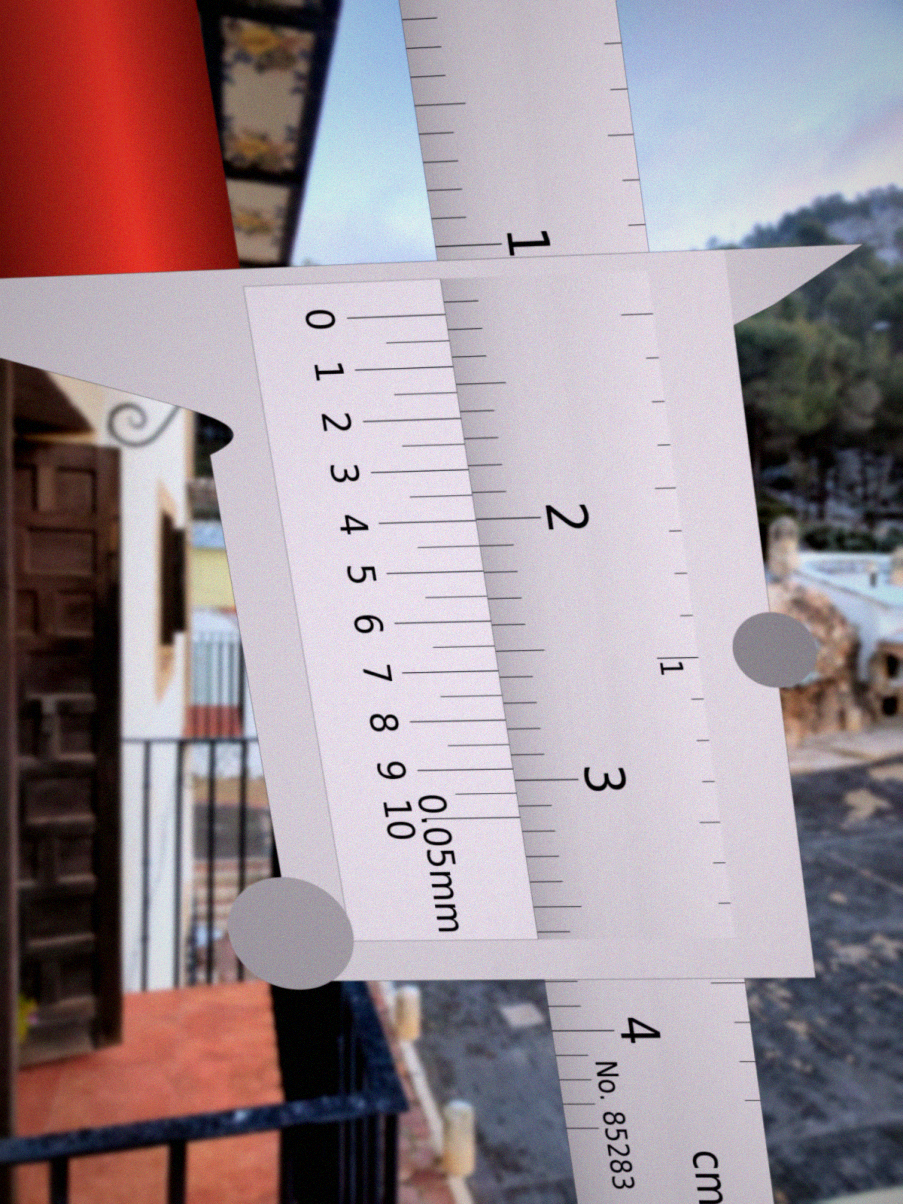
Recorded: 12.45,mm
